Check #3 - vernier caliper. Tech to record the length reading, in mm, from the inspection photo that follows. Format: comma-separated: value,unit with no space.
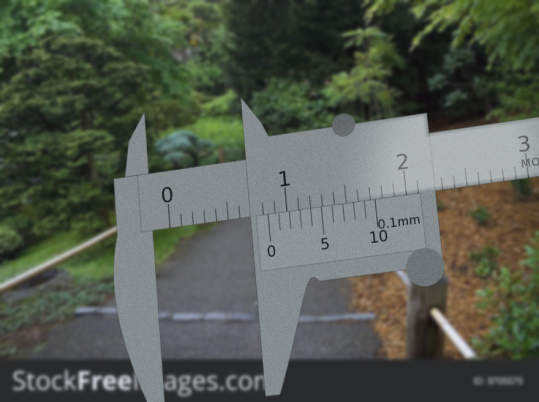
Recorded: 8.4,mm
